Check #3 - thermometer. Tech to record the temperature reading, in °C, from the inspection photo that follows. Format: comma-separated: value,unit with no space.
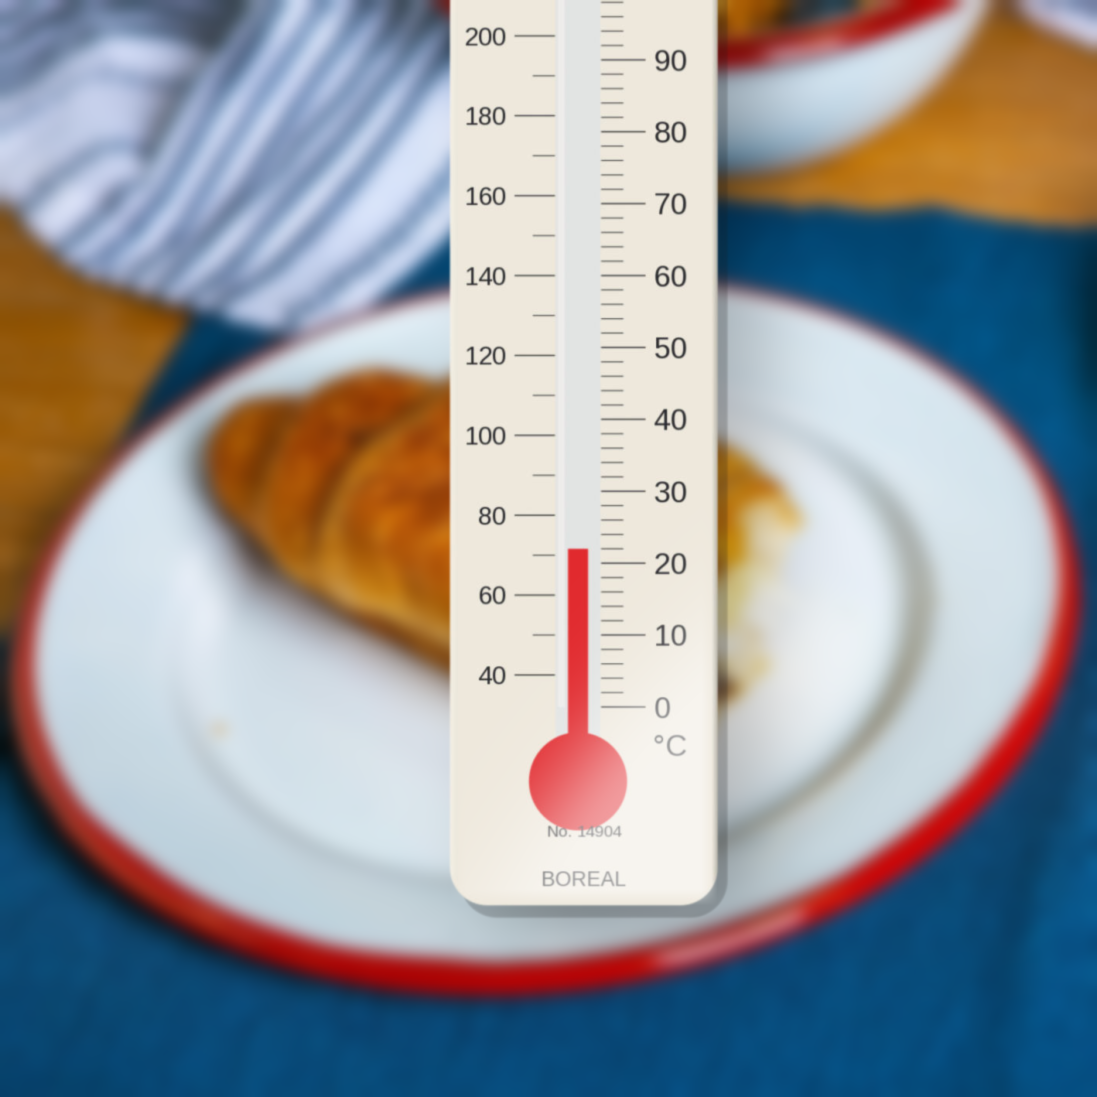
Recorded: 22,°C
